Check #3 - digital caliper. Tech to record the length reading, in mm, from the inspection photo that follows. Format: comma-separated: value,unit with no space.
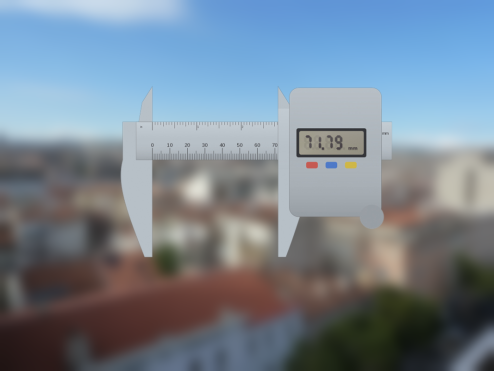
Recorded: 71.79,mm
